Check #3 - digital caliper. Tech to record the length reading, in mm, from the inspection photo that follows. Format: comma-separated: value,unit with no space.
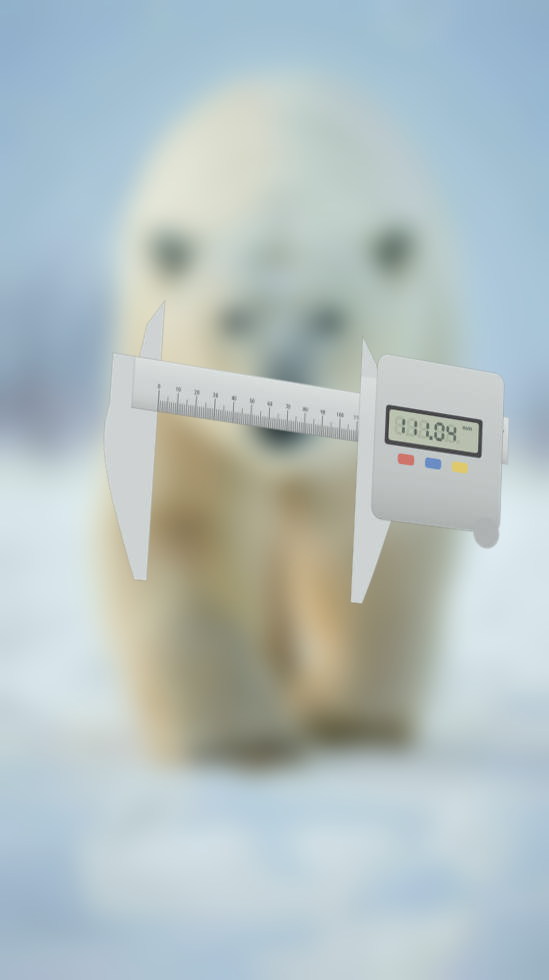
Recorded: 111.04,mm
